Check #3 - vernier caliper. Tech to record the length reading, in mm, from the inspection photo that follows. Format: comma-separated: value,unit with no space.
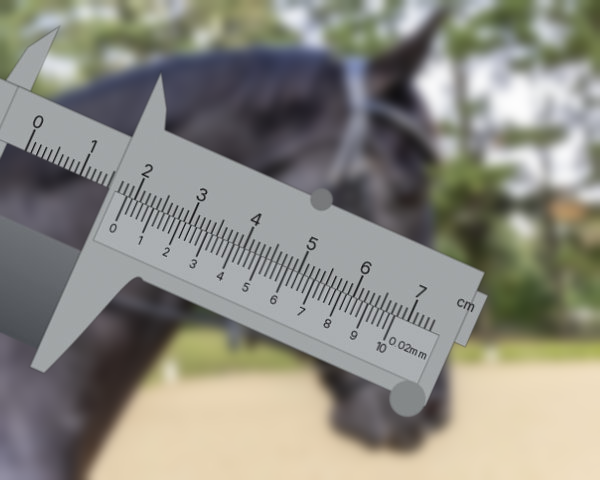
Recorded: 18.6,mm
